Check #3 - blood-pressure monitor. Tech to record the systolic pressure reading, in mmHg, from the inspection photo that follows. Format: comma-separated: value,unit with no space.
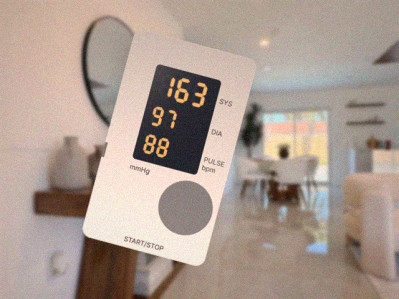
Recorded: 163,mmHg
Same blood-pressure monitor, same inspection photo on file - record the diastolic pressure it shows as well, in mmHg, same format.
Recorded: 97,mmHg
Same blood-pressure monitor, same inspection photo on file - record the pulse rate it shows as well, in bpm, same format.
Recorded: 88,bpm
